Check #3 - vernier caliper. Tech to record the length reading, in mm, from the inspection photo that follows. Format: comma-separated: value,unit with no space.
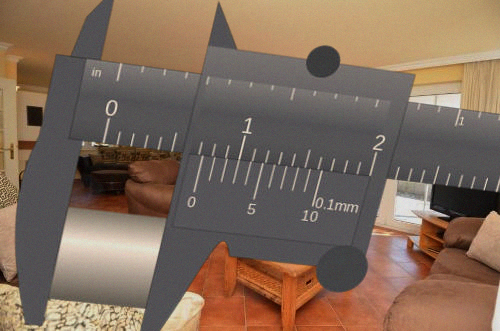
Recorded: 7.3,mm
